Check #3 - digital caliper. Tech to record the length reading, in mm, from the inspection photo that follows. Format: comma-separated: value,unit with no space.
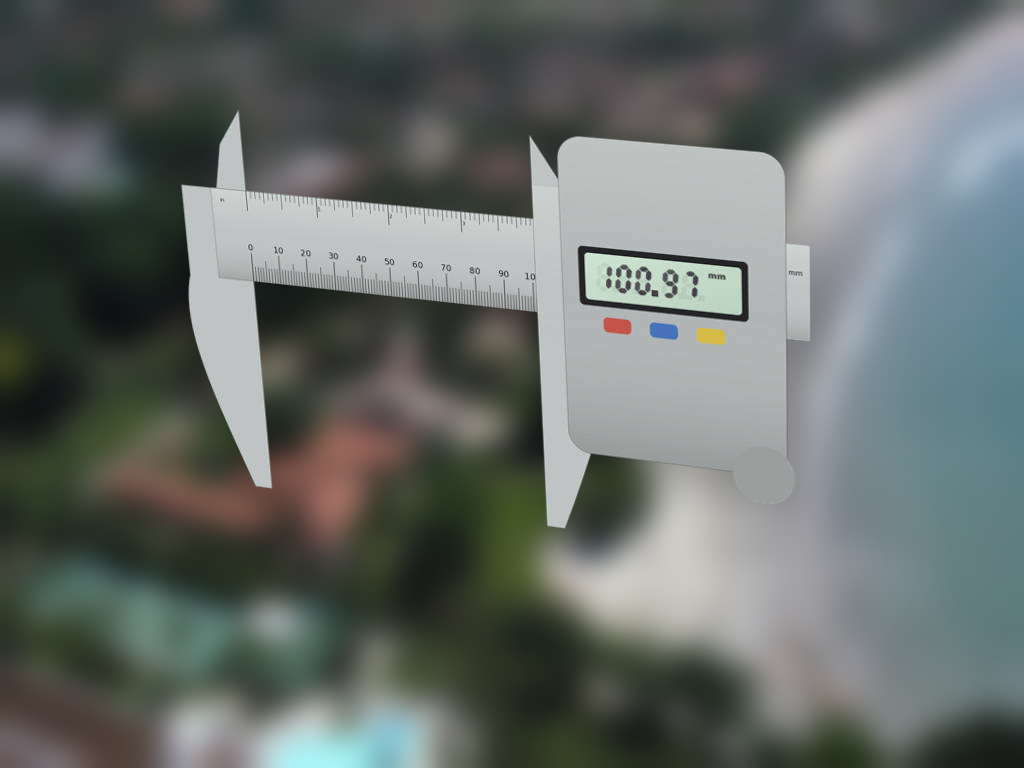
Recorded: 100.97,mm
